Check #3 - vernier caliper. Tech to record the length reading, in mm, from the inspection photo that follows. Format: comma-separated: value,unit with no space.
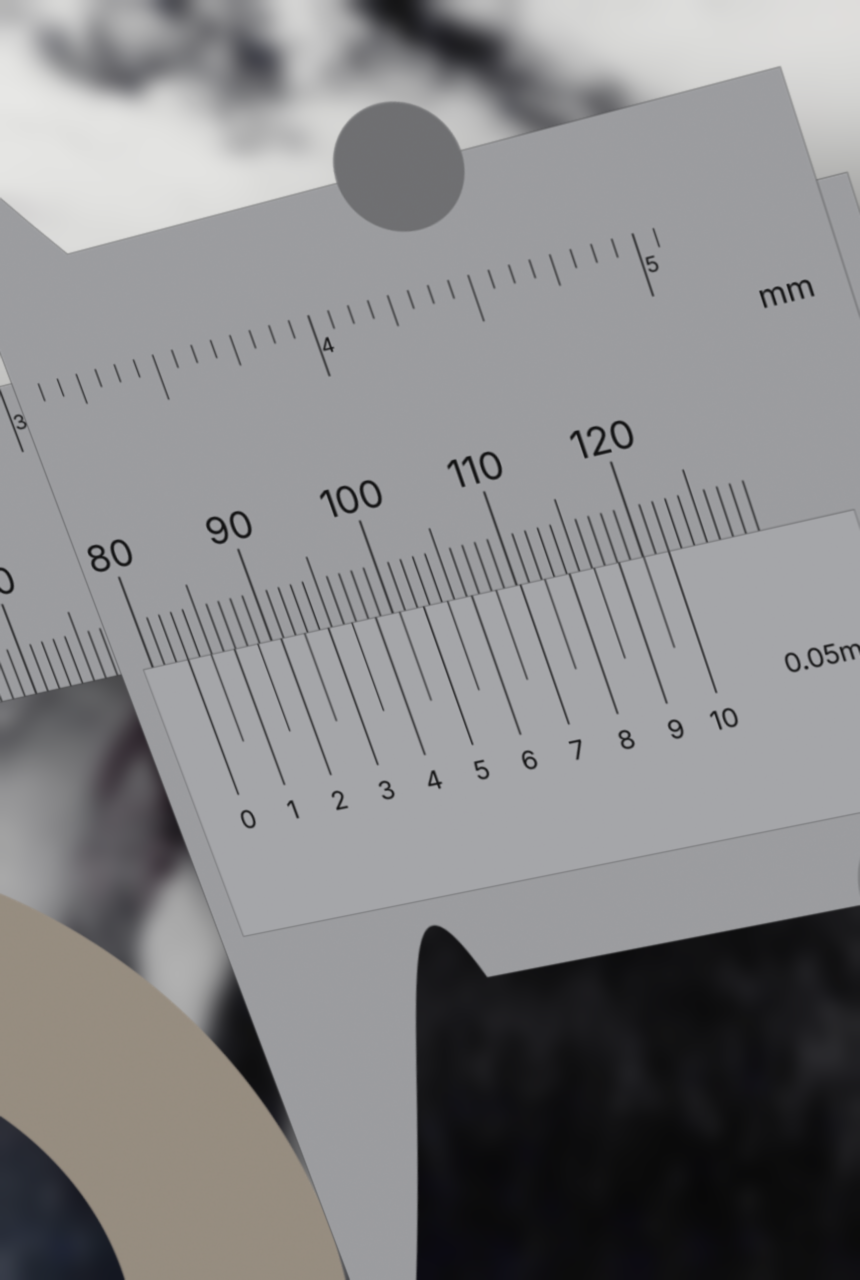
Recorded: 83.0,mm
